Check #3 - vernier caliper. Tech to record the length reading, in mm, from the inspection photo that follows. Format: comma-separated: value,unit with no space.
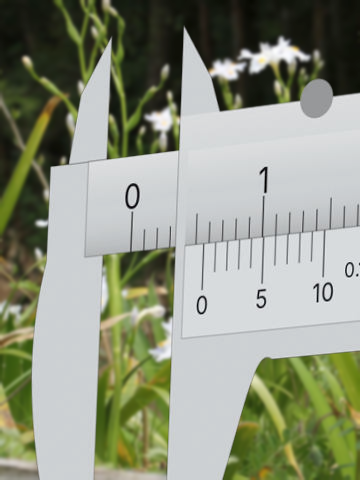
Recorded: 5.6,mm
